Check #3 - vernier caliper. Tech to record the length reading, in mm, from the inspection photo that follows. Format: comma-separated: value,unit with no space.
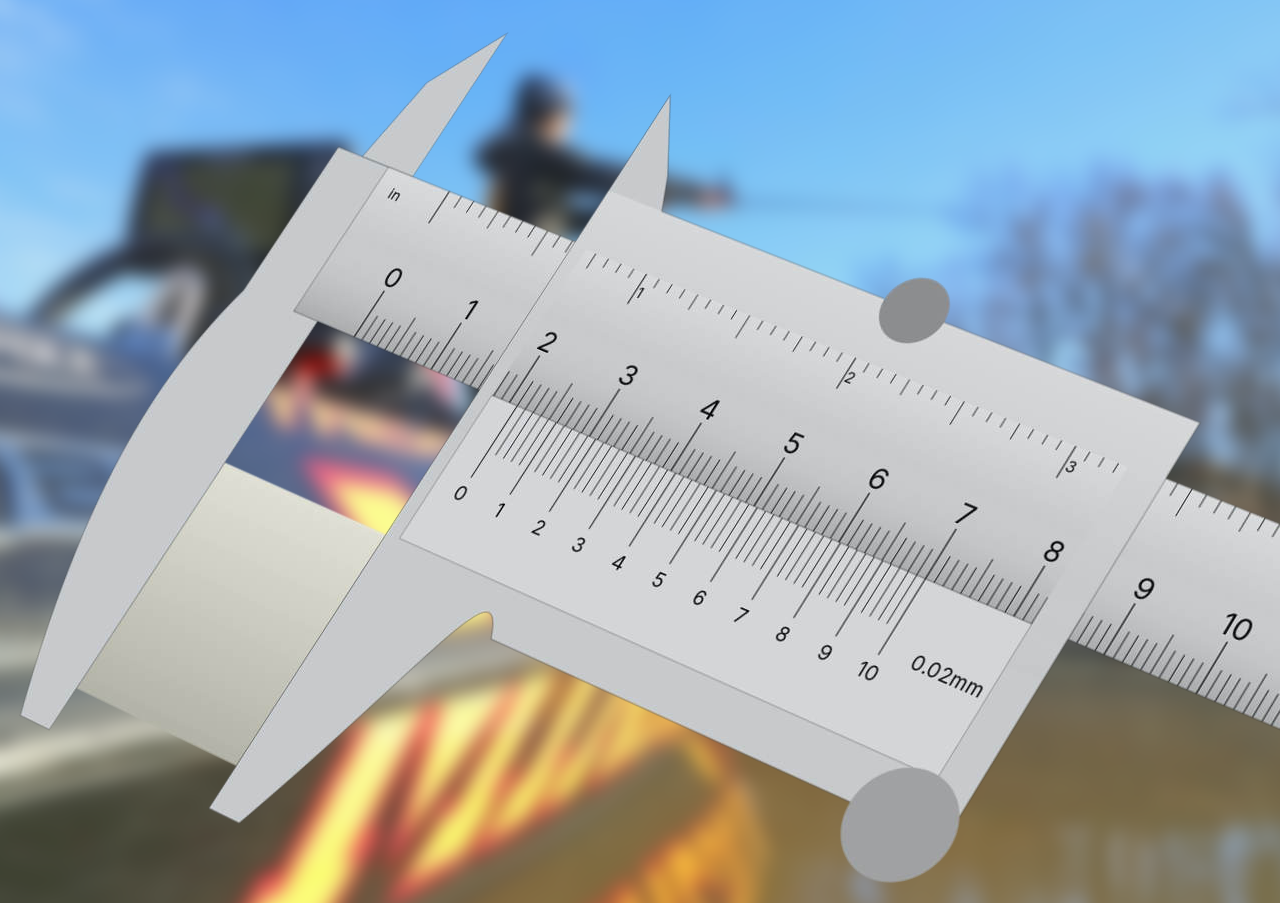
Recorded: 21.0,mm
